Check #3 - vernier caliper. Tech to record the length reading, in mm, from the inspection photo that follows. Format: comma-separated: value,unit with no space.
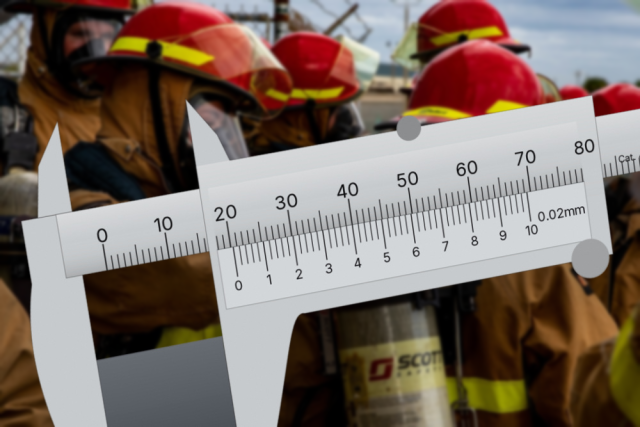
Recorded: 20.4,mm
